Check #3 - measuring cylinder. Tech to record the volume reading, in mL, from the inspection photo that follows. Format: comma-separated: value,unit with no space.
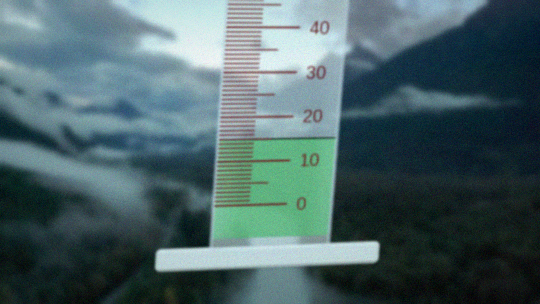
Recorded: 15,mL
